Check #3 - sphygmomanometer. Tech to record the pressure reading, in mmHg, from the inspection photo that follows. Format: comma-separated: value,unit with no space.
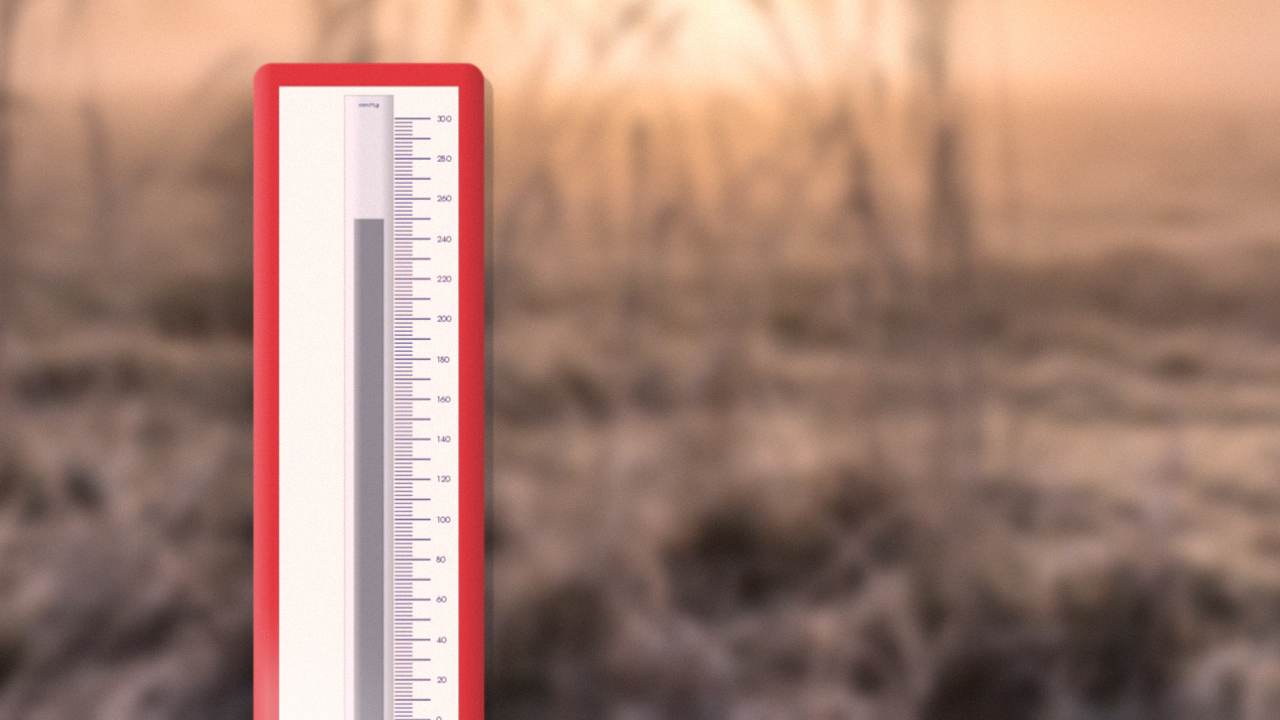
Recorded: 250,mmHg
